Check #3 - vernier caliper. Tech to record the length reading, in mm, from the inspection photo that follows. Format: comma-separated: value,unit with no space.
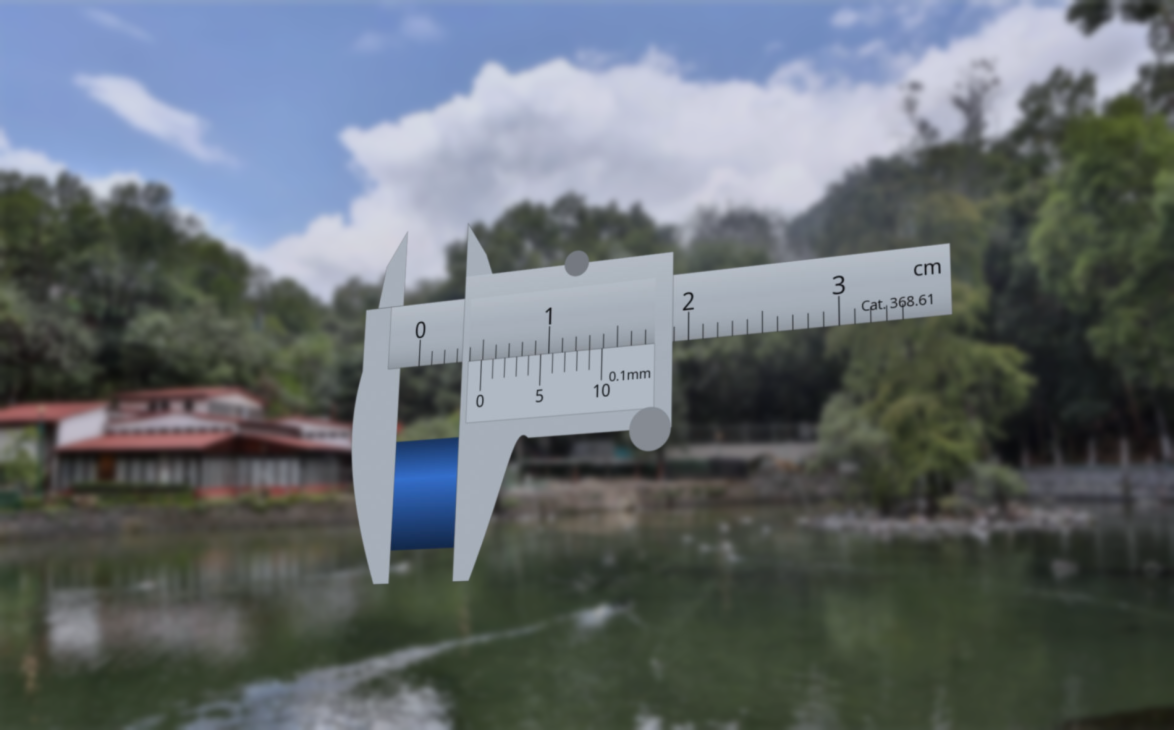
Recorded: 4.9,mm
